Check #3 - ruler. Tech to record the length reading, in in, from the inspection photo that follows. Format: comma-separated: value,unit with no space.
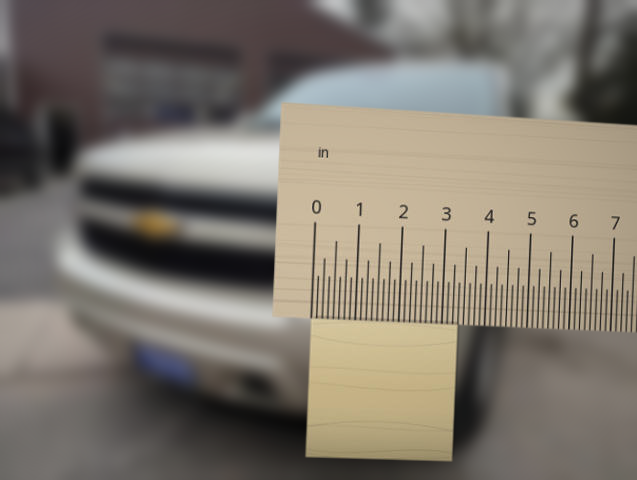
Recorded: 3.375,in
